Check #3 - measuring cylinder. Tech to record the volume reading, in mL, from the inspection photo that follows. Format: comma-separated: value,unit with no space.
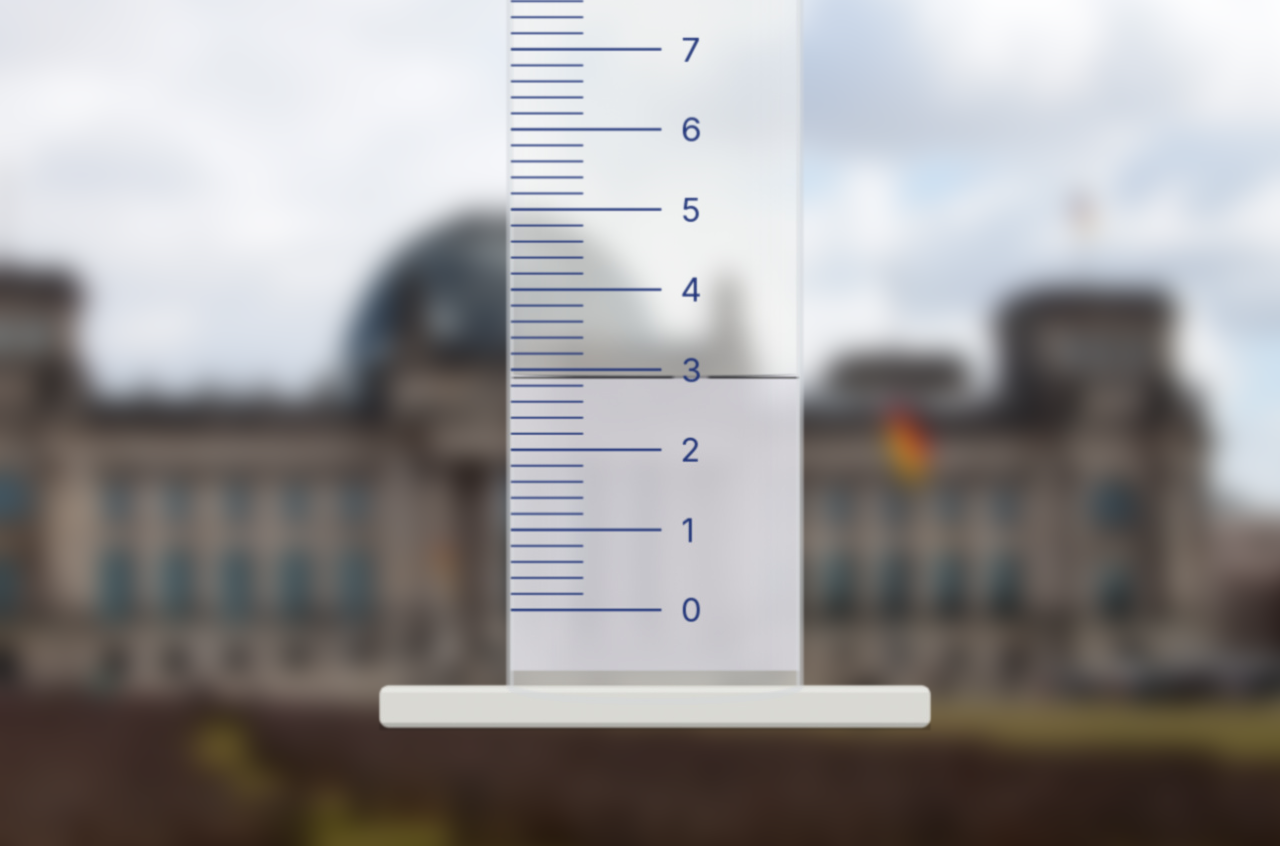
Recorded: 2.9,mL
